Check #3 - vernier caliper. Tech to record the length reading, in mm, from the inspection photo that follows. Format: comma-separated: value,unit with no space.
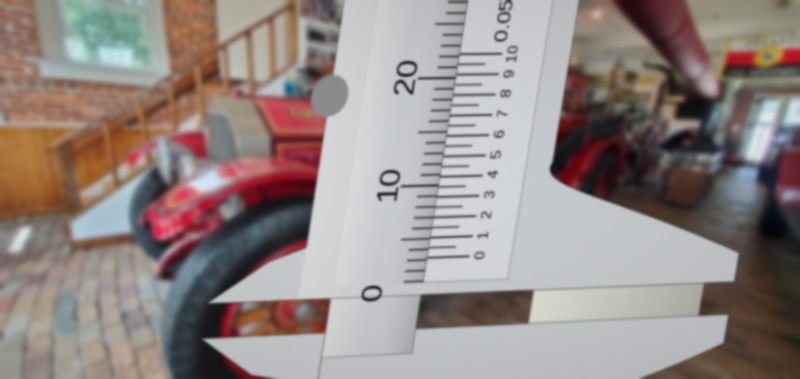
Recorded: 3.2,mm
